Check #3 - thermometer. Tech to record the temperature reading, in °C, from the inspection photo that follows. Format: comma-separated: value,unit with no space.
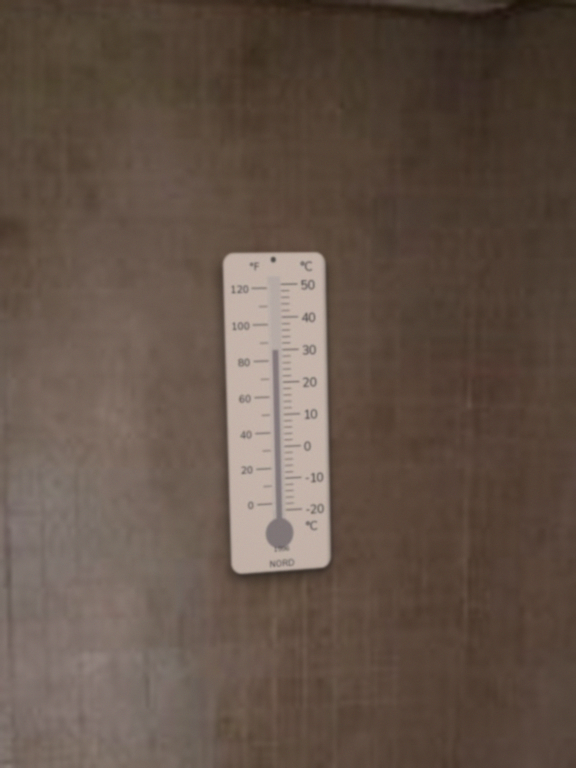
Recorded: 30,°C
